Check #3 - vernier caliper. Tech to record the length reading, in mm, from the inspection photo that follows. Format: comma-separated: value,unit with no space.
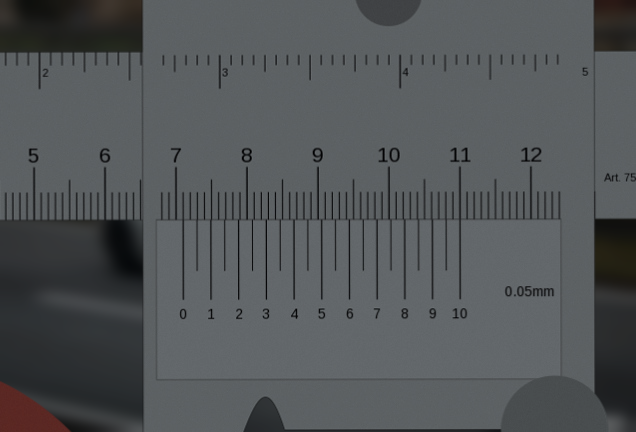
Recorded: 71.0,mm
